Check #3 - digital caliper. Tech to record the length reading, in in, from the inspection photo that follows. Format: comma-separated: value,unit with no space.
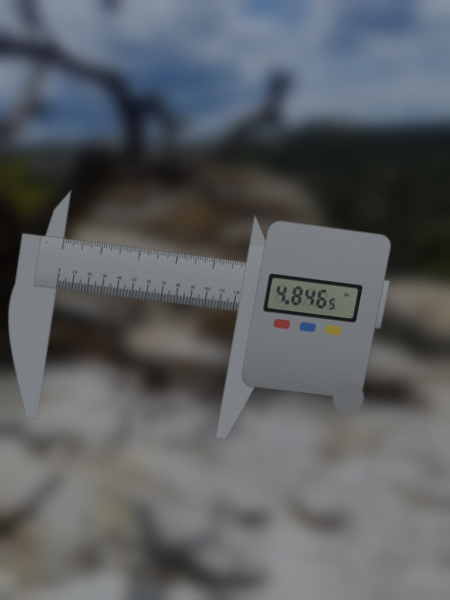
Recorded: 4.8465,in
